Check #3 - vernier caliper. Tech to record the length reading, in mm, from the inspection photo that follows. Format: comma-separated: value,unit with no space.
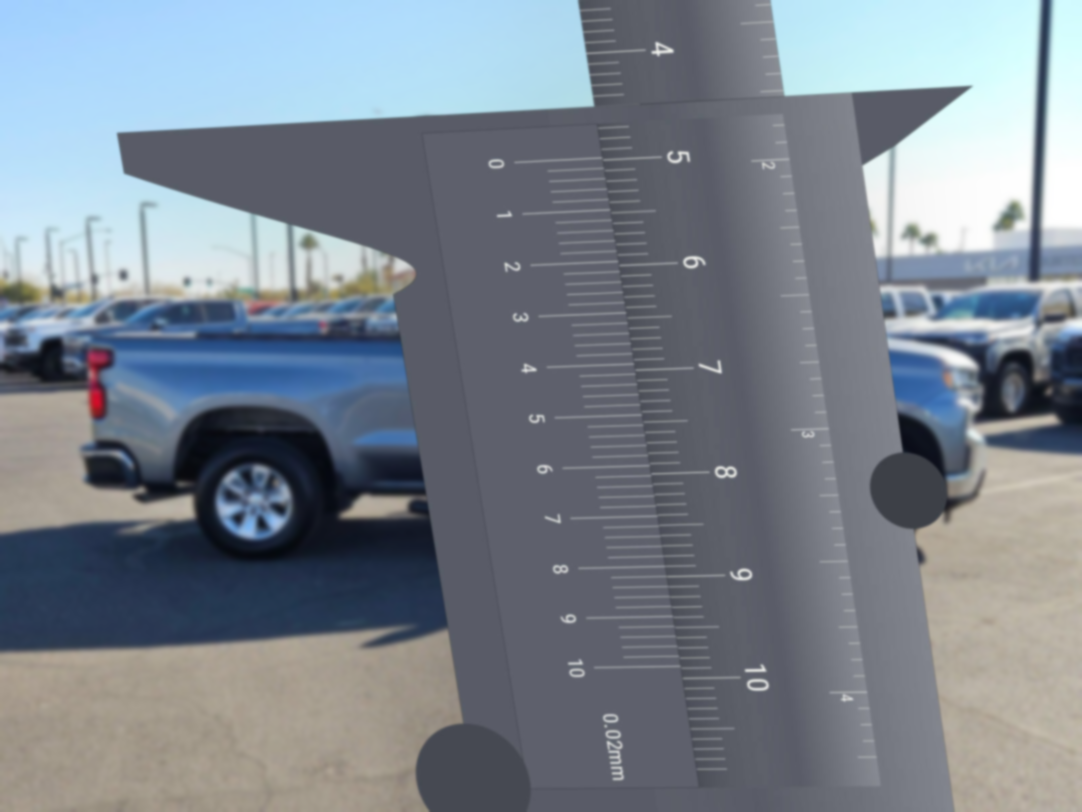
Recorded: 49.8,mm
